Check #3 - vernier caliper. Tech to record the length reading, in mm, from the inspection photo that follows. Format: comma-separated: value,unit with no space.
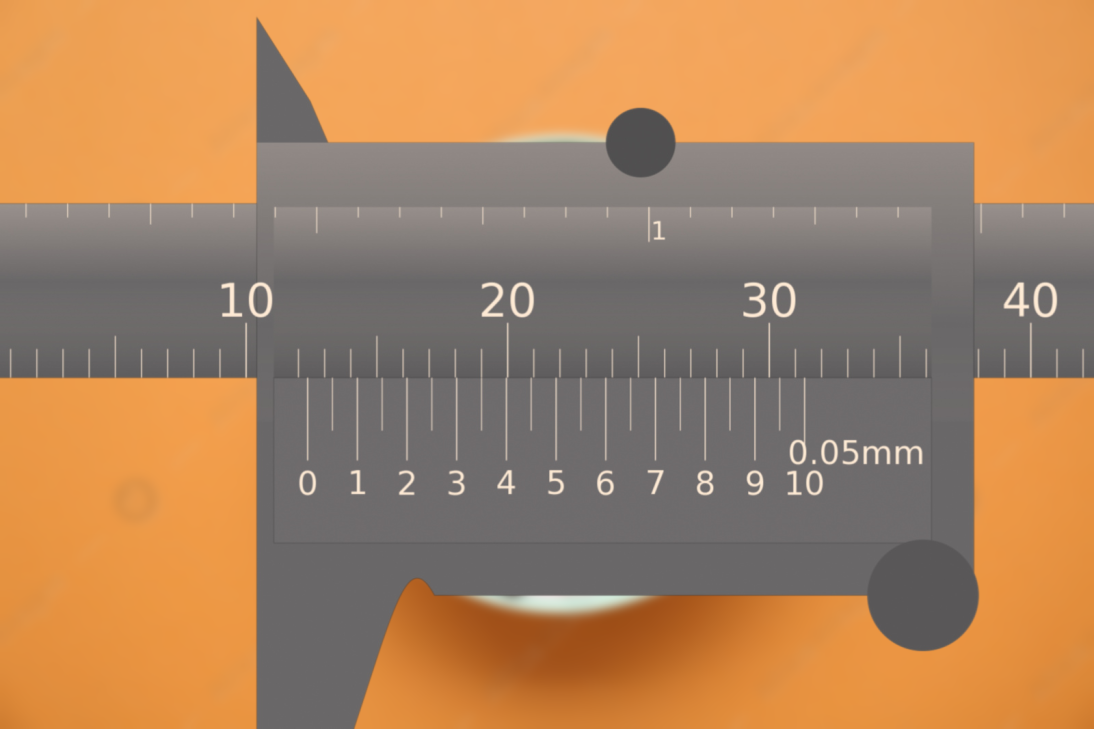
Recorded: 12.35,mm
